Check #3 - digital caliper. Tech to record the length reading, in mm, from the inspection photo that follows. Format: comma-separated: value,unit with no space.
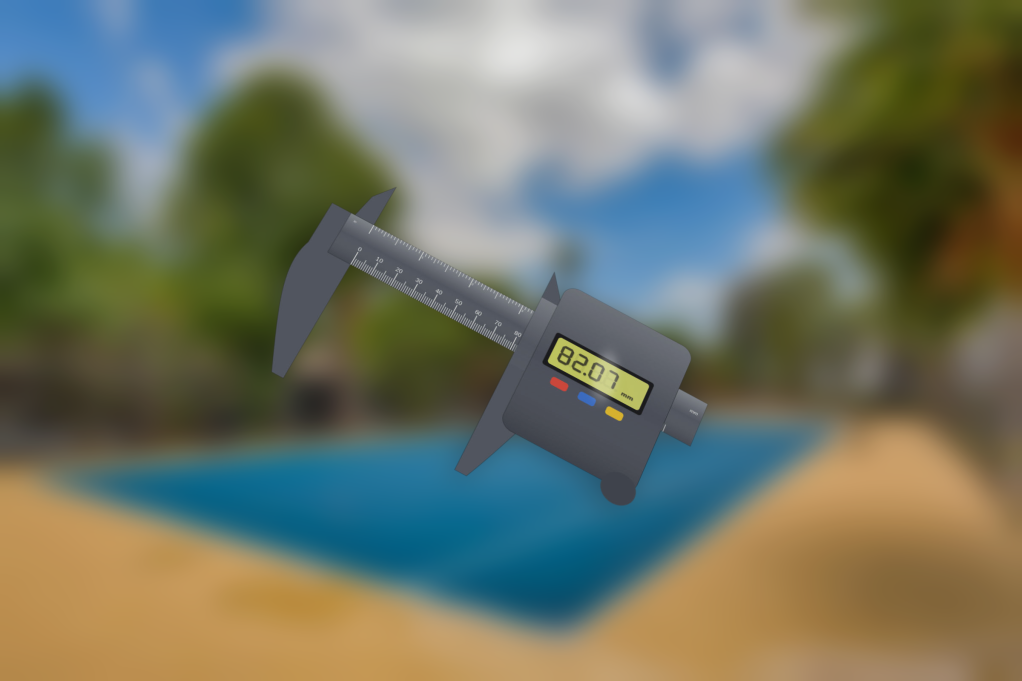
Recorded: 82.07,mm
